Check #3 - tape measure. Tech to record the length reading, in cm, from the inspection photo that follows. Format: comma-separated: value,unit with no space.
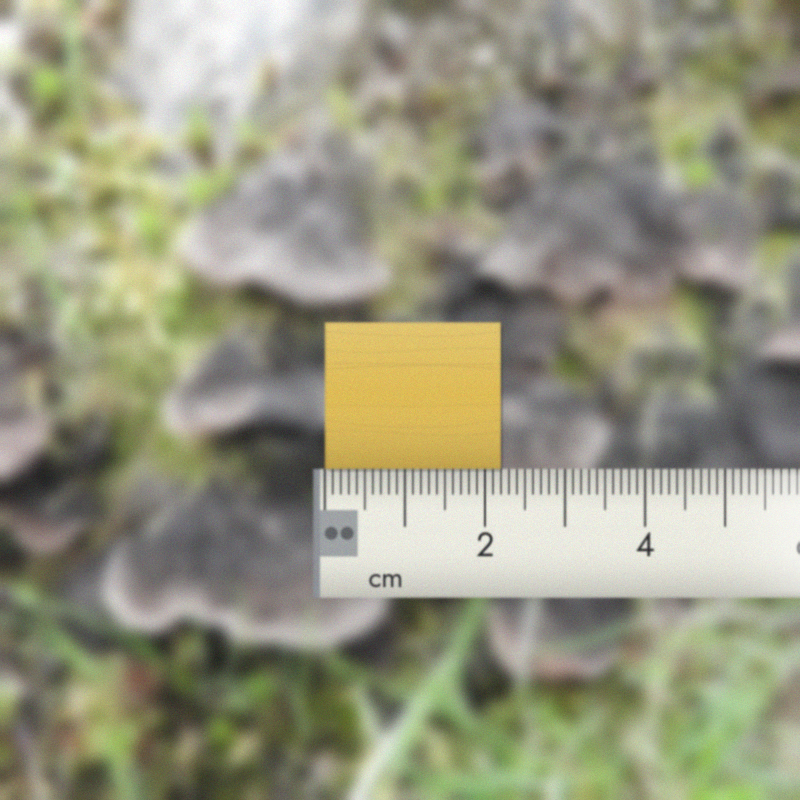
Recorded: 2.2,cm
